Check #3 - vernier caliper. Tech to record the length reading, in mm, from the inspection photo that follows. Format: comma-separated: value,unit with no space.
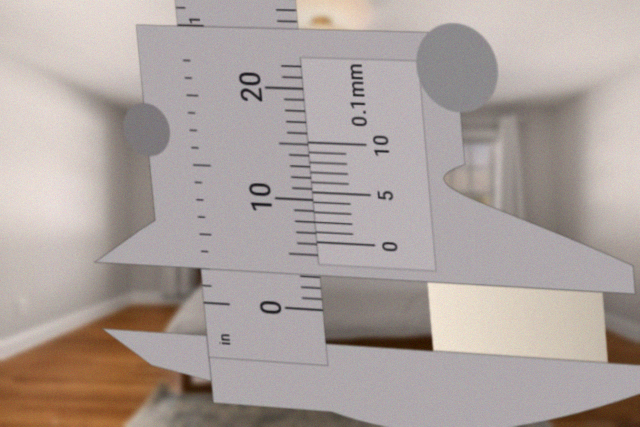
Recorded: 6.2,mm
